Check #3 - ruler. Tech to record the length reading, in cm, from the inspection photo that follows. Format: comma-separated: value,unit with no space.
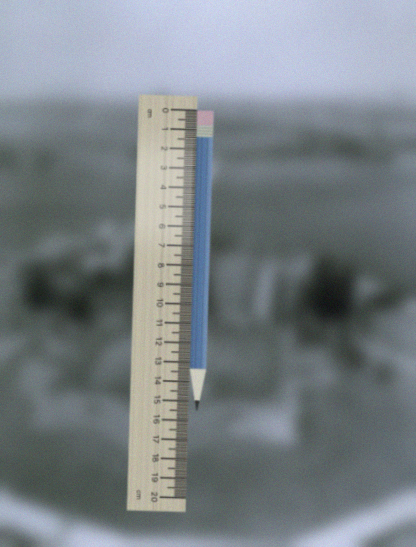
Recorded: 15.5,cm
